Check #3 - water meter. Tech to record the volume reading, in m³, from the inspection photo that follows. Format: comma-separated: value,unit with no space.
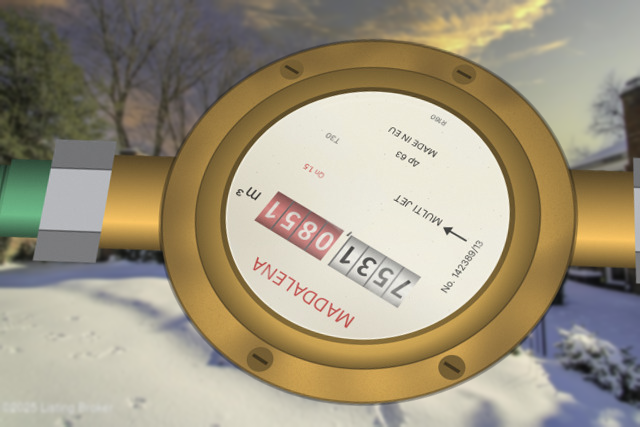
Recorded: 7531.0851,m³
